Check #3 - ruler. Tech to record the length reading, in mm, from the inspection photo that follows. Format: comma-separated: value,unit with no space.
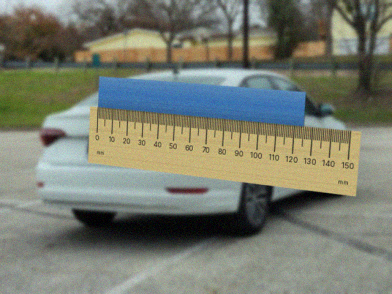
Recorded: 125,mm
